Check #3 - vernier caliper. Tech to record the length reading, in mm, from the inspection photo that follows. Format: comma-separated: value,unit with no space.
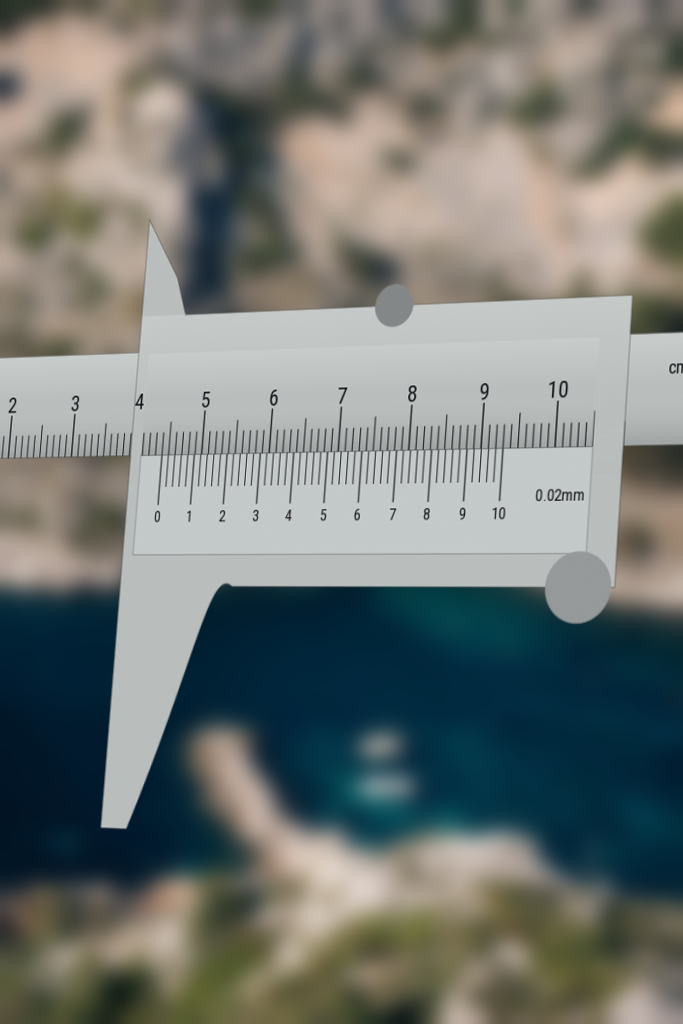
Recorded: 44.0,mm
